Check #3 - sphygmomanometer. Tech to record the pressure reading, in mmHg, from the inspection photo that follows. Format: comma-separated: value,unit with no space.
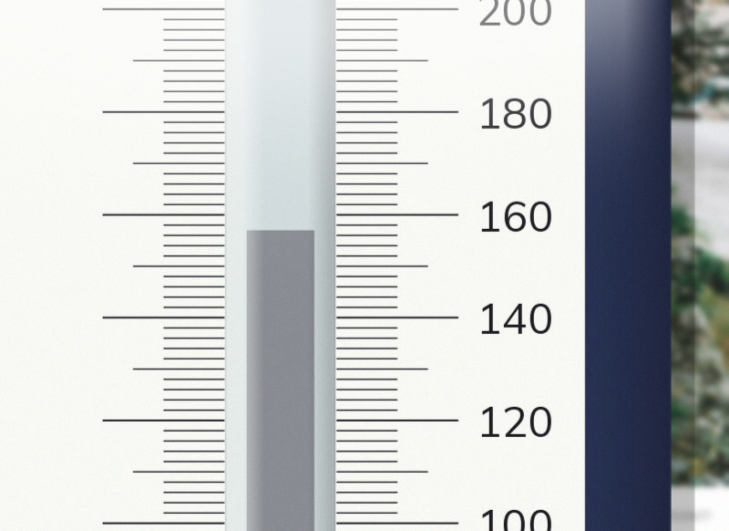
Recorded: 157,mmHg
